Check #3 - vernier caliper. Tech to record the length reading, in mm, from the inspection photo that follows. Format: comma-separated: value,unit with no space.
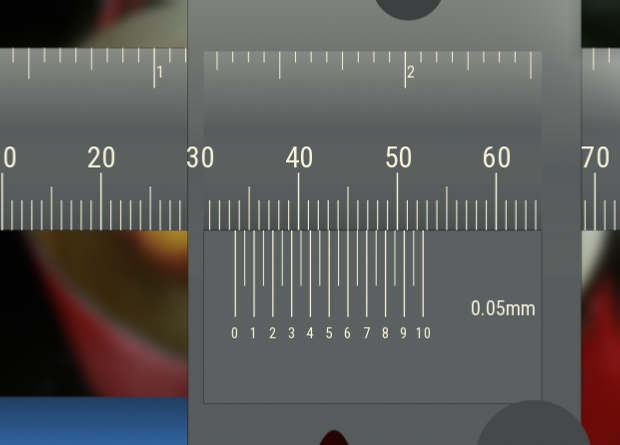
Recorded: 33.6,mm
